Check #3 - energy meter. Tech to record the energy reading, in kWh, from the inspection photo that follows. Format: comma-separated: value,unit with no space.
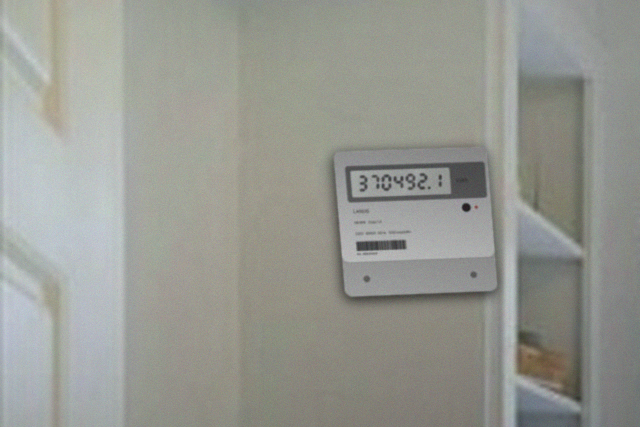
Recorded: 370492.1,kWh
